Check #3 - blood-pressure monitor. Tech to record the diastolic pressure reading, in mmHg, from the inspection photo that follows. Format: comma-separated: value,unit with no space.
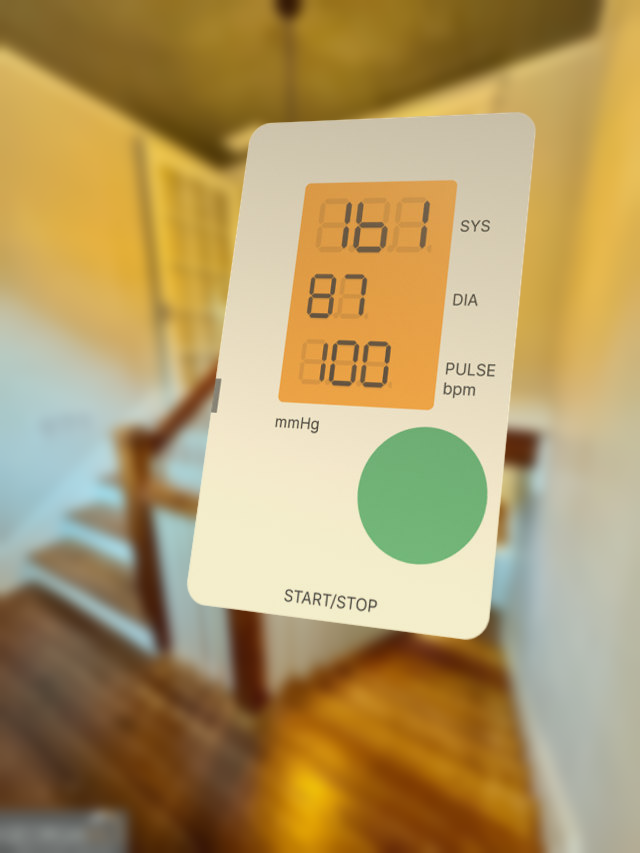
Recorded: 87,mmHg
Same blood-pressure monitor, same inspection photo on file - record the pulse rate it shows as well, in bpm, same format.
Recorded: 100,bpm
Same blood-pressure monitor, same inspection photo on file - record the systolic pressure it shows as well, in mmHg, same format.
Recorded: 161,mmHg
